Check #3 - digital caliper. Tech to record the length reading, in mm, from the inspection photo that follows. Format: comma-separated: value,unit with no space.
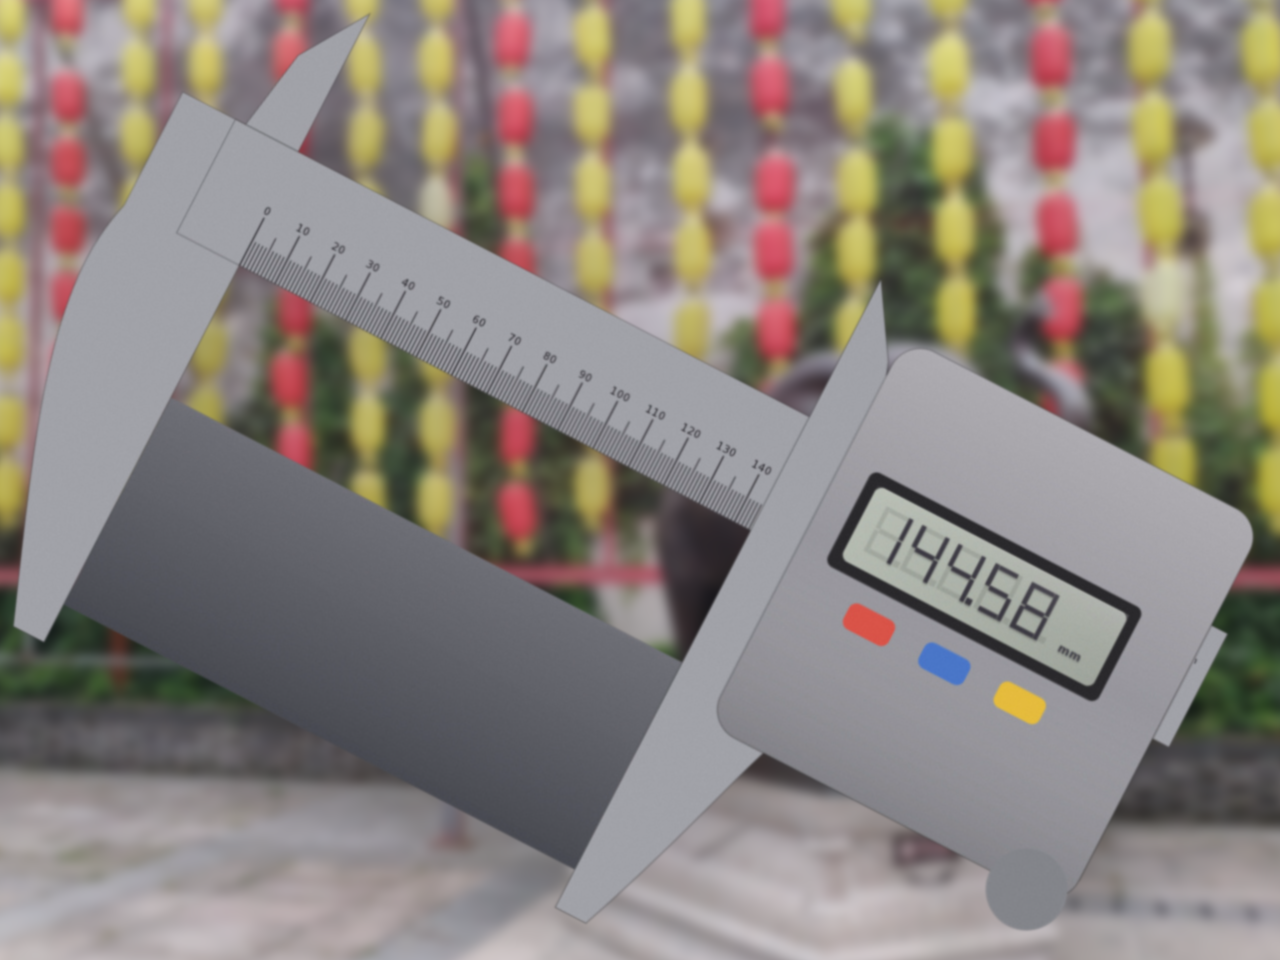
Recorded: 144.58,mm
